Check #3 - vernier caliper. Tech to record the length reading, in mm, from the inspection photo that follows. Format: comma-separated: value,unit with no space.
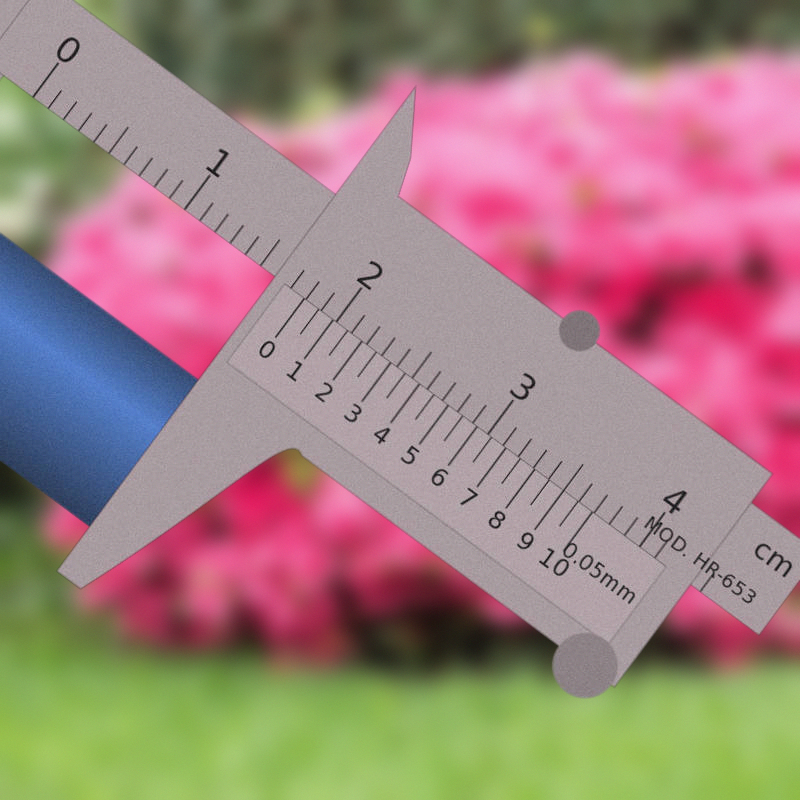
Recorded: 17.9,mm
